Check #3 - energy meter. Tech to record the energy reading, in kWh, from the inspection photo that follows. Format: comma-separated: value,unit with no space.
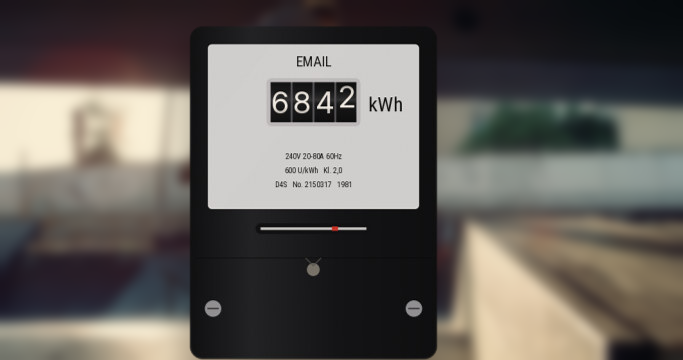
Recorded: 6842,kWh
